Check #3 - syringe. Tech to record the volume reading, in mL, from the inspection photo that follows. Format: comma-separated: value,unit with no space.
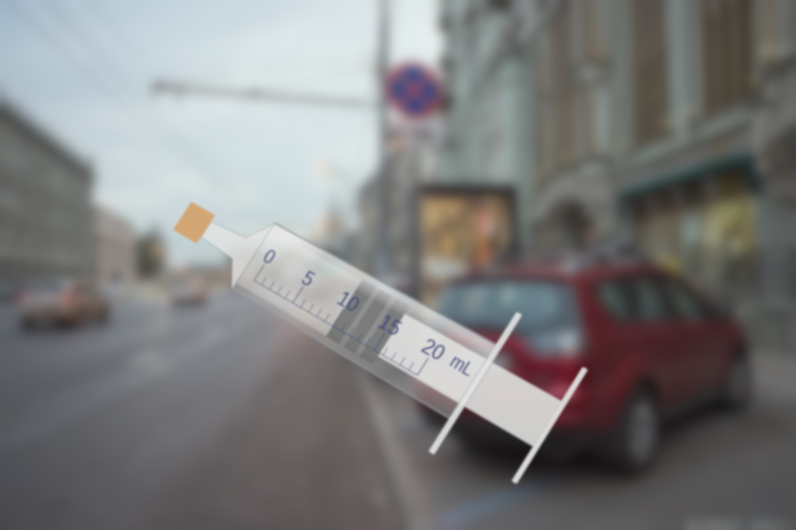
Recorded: 10,mL
